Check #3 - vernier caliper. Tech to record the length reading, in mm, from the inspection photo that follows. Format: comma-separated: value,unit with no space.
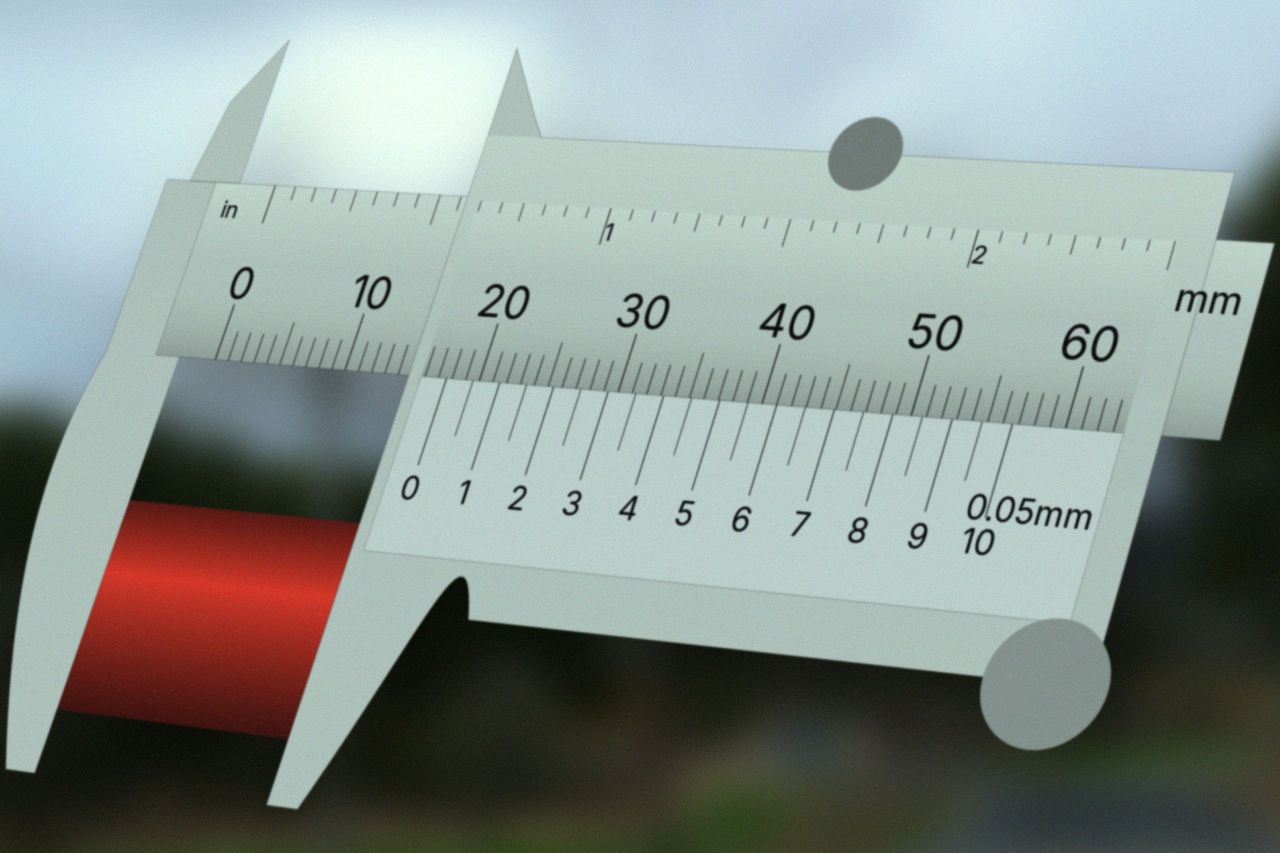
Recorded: 17.6,mm
